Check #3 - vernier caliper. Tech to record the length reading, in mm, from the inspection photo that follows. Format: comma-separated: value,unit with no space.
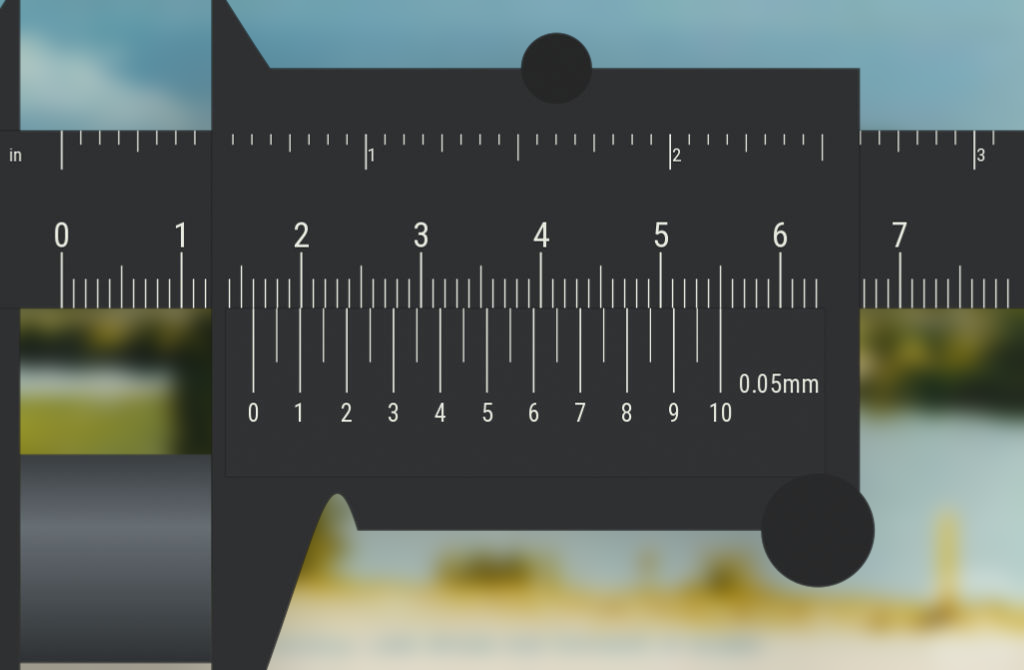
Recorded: 16.0,mm
